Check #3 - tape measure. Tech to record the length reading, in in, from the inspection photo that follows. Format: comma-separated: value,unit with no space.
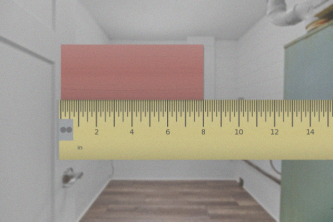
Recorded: 8,in
